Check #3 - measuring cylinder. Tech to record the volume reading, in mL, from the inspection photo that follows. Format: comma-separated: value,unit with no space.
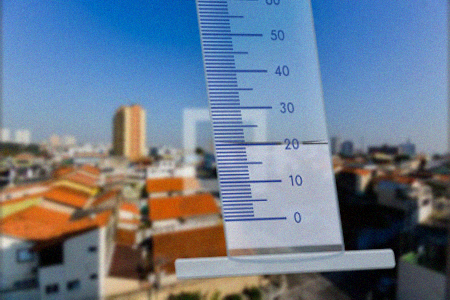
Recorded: 20,mL
